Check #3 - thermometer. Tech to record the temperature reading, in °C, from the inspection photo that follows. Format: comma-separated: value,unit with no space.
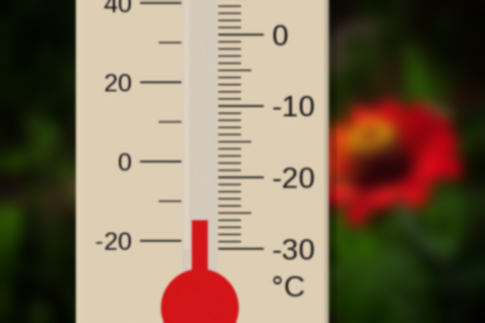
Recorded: -26,°C
